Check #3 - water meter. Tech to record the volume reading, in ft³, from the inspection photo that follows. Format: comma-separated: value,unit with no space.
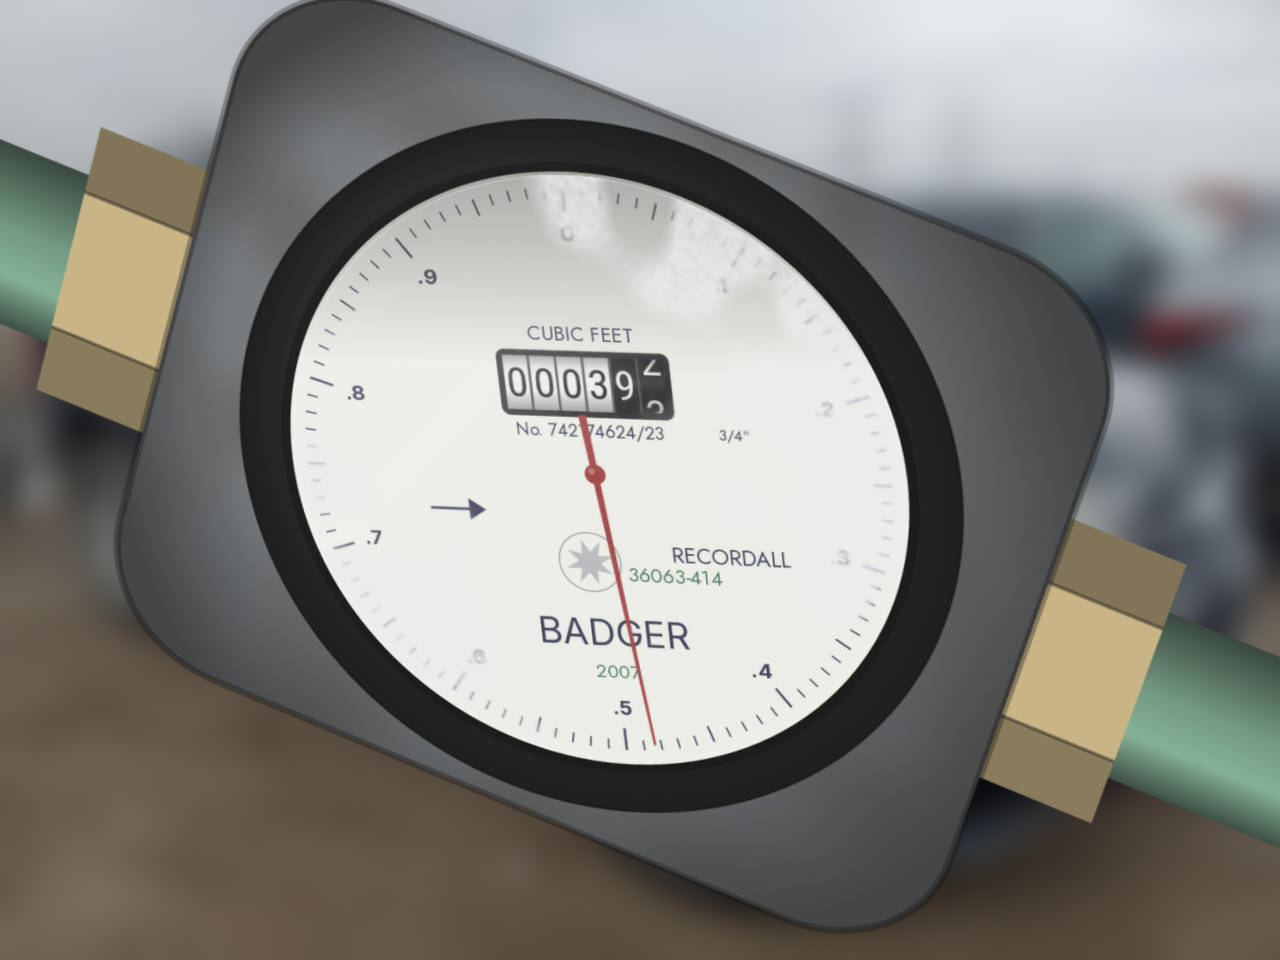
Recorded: 392.48,ft³
